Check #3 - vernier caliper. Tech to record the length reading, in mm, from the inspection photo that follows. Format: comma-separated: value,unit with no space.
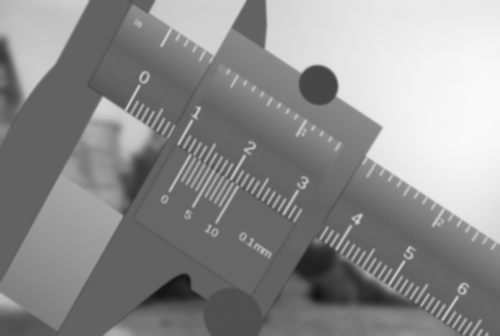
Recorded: 12.5,mm
